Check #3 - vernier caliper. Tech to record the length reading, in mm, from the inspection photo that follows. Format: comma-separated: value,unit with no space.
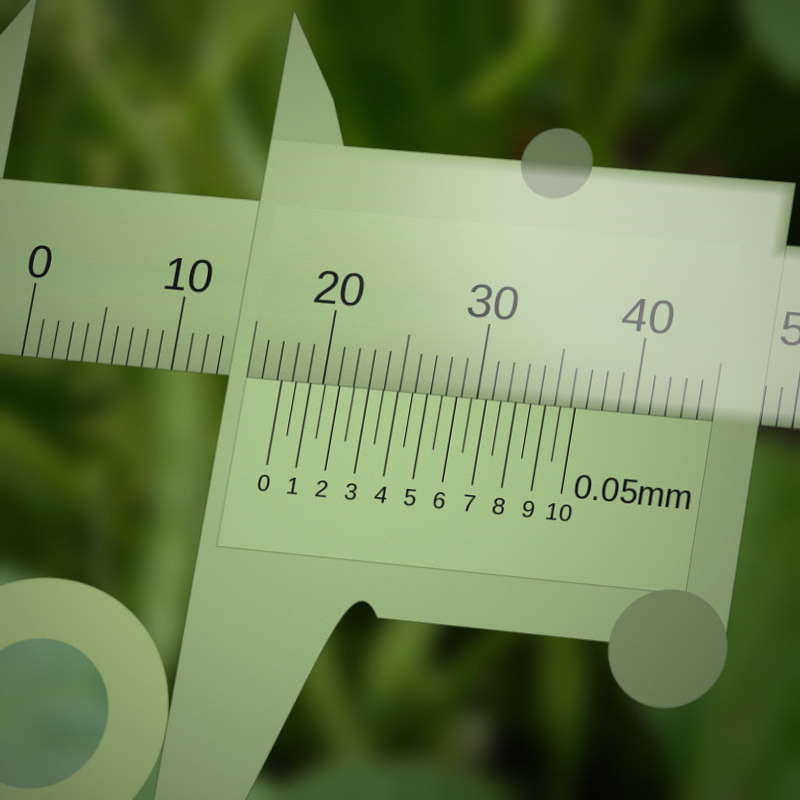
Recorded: 17.3,mm
